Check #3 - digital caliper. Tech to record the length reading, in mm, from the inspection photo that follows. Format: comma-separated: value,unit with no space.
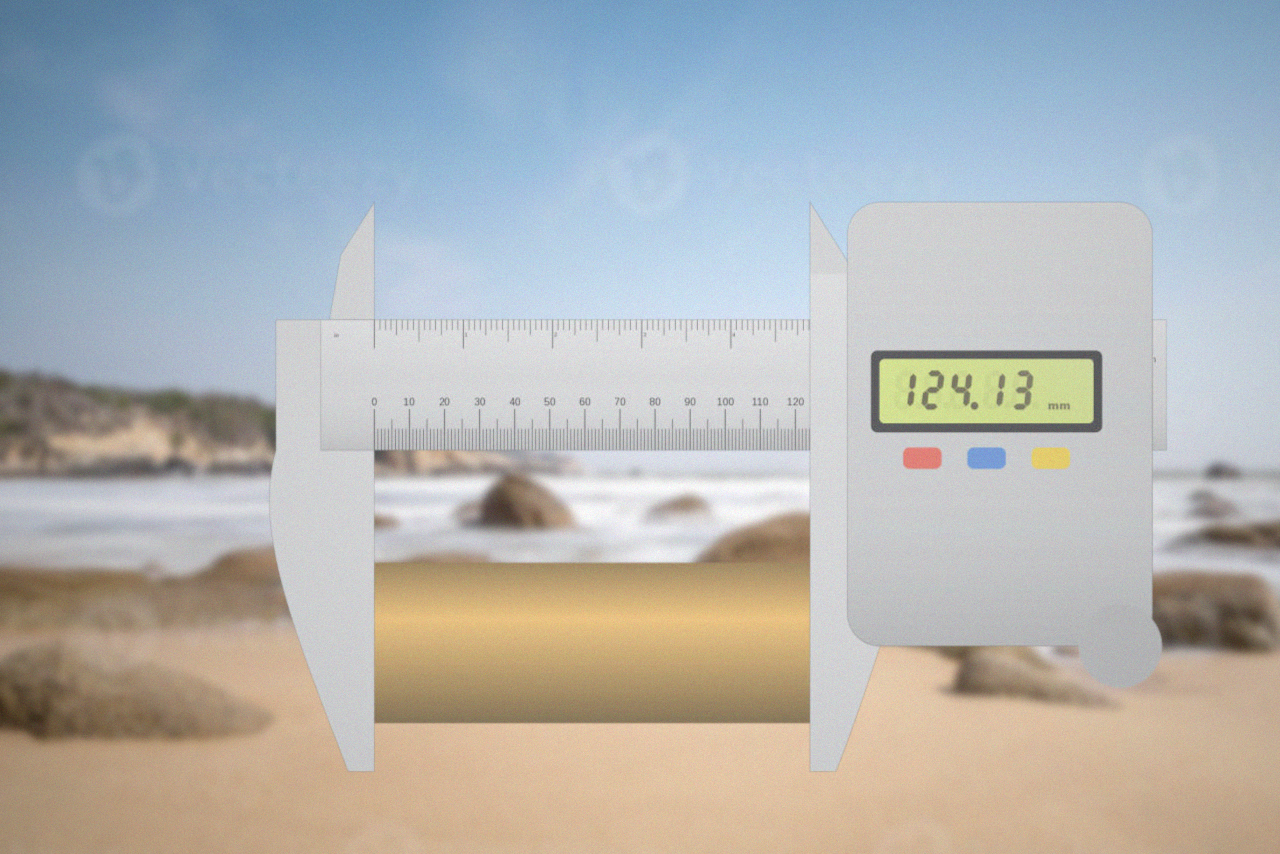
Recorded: 124.13,mm
